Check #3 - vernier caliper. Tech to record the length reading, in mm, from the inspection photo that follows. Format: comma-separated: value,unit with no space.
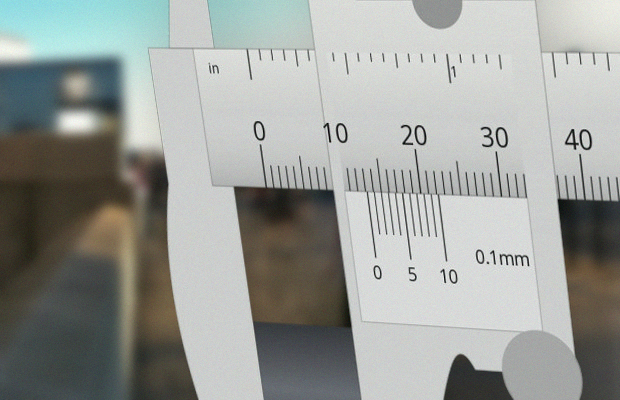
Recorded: 13.2,mm
